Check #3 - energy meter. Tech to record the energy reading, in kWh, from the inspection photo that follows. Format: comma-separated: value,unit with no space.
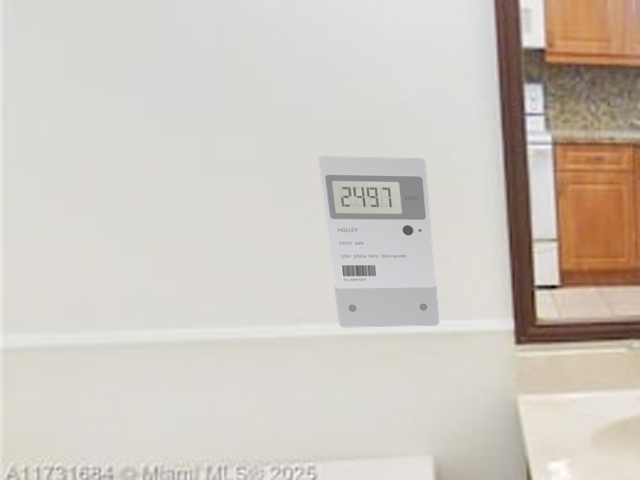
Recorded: 2497,kWh
